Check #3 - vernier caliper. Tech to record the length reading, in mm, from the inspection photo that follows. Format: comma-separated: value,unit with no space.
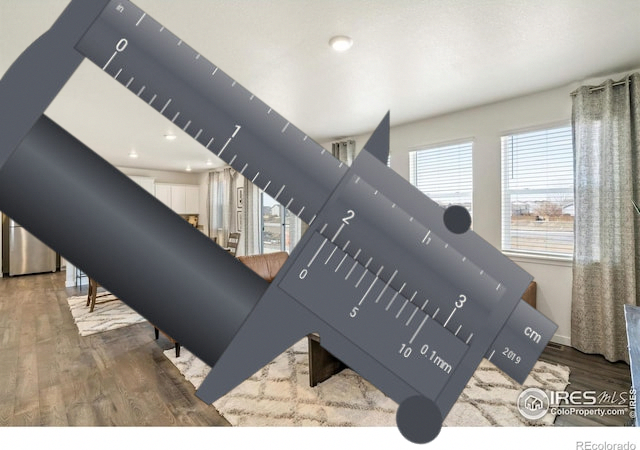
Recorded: 19.6,mm
